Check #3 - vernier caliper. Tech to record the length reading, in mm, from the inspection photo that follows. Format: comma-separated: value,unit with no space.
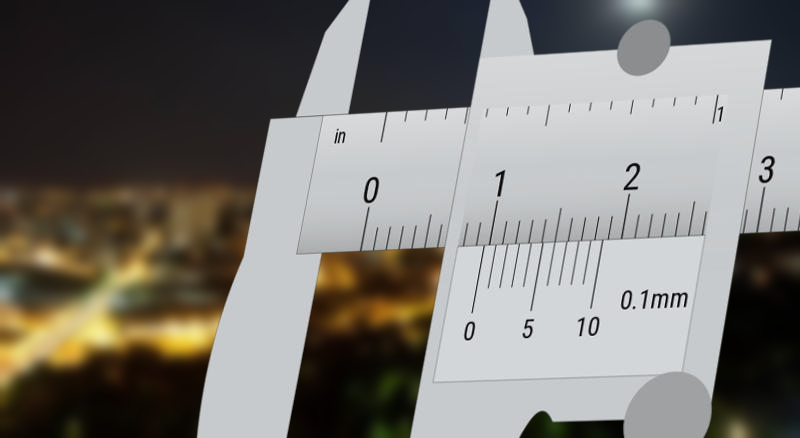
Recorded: 9.6,mm
